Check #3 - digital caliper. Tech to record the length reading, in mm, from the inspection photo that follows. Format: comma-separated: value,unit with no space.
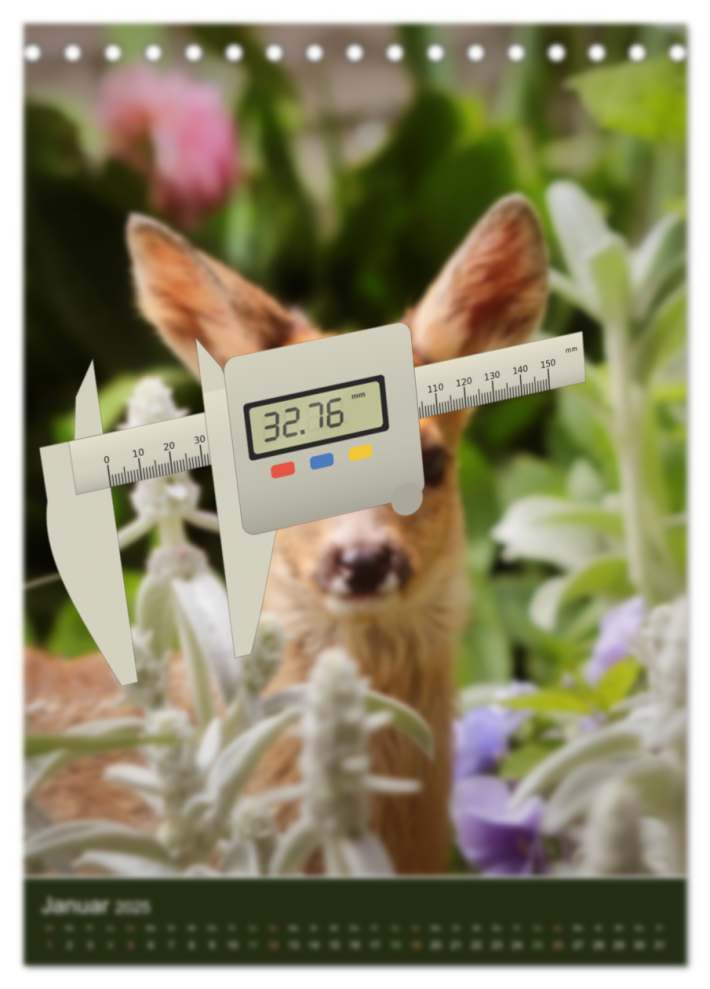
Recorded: 32.76,mm
